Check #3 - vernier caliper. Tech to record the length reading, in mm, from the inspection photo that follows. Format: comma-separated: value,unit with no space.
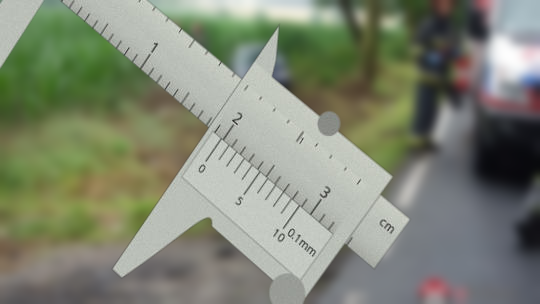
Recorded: 19.8,mm
